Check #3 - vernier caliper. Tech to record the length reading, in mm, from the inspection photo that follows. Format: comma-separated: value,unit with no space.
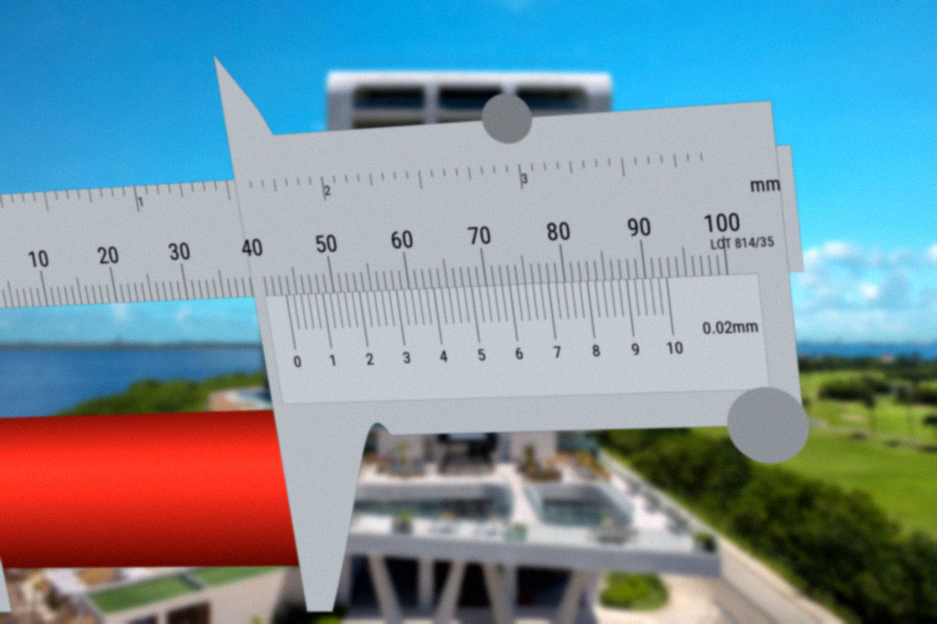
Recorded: 43.6,mm
